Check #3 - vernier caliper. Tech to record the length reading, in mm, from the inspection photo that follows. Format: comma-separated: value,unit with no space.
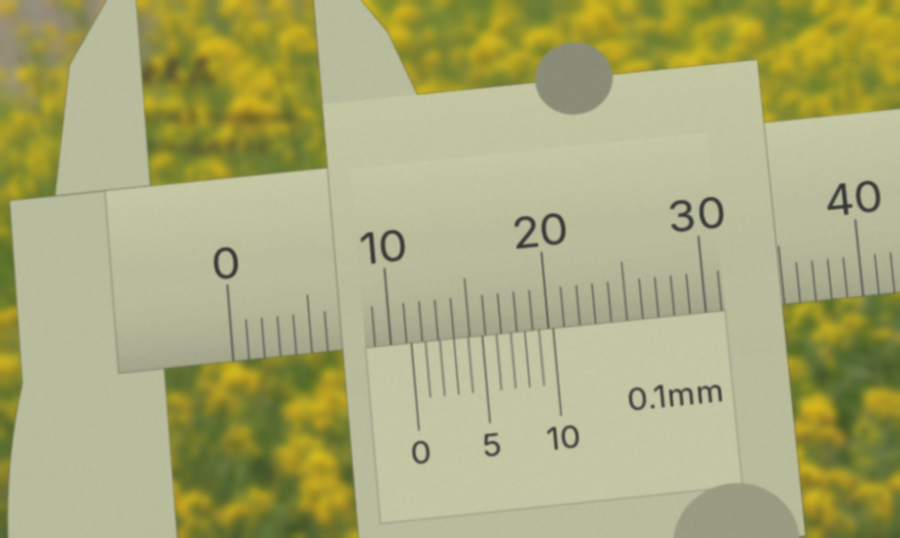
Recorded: 11.3,mm
